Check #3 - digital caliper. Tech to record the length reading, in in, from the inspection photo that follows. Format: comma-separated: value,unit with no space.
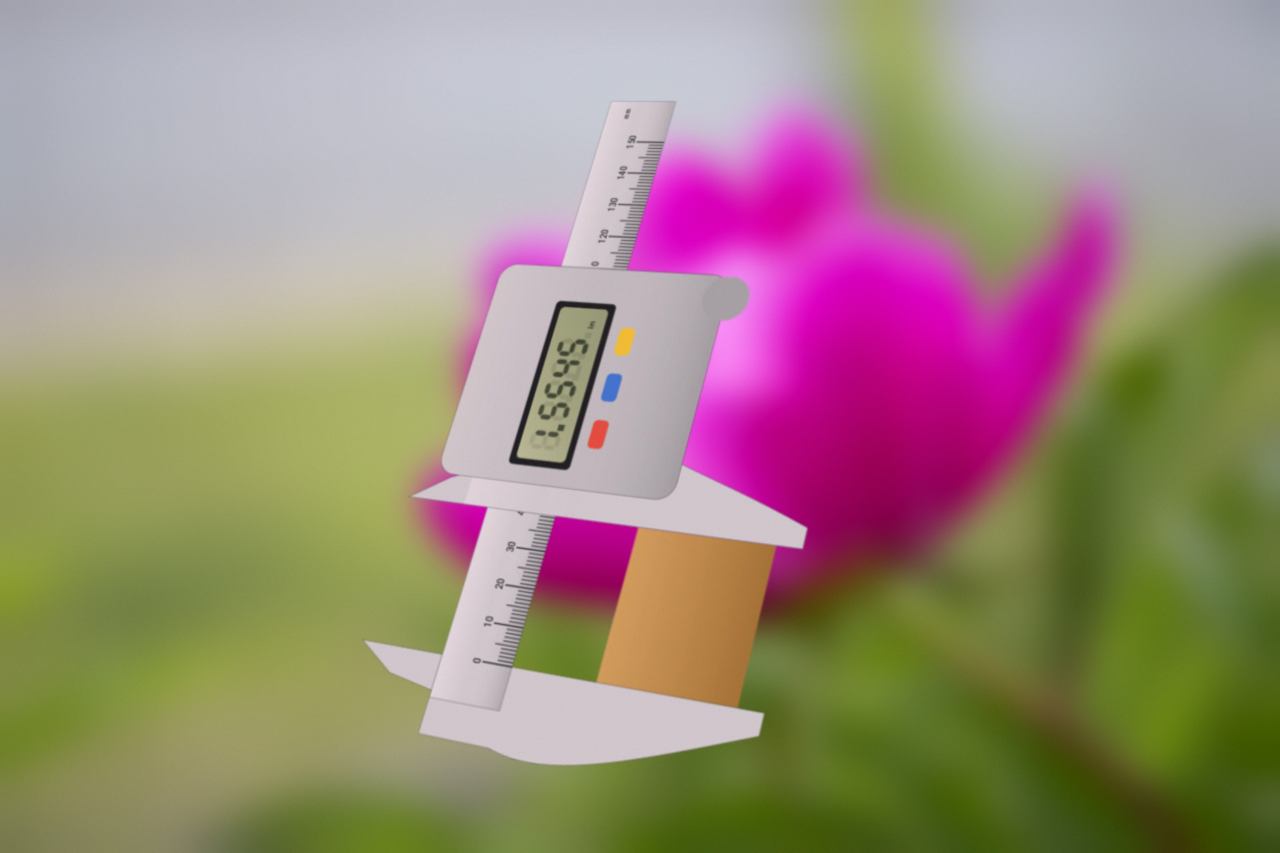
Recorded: 1.5545,in
